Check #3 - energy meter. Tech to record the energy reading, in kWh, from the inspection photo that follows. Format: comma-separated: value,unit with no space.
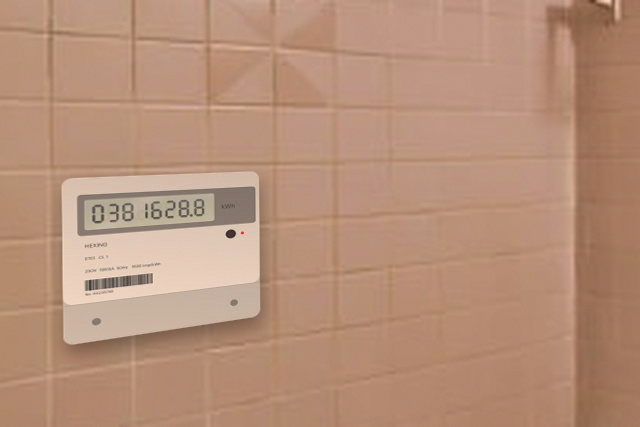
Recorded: 381628.8,kWh
